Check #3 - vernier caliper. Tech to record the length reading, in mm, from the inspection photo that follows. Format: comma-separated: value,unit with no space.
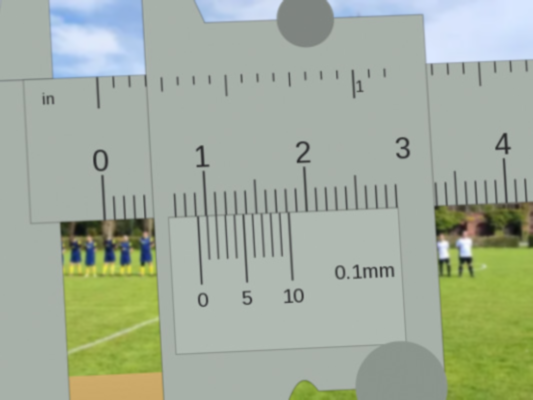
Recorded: 9.2,mm
